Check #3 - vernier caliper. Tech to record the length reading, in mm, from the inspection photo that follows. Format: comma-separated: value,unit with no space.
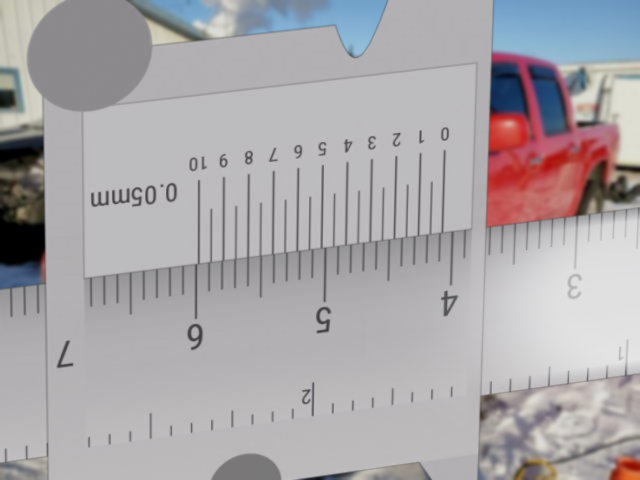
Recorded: 40.8,mm
